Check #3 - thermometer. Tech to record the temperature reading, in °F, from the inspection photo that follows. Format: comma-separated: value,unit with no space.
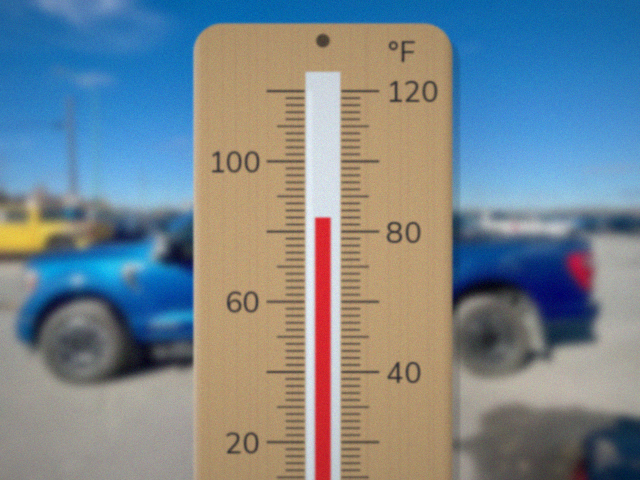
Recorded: 84,°F
